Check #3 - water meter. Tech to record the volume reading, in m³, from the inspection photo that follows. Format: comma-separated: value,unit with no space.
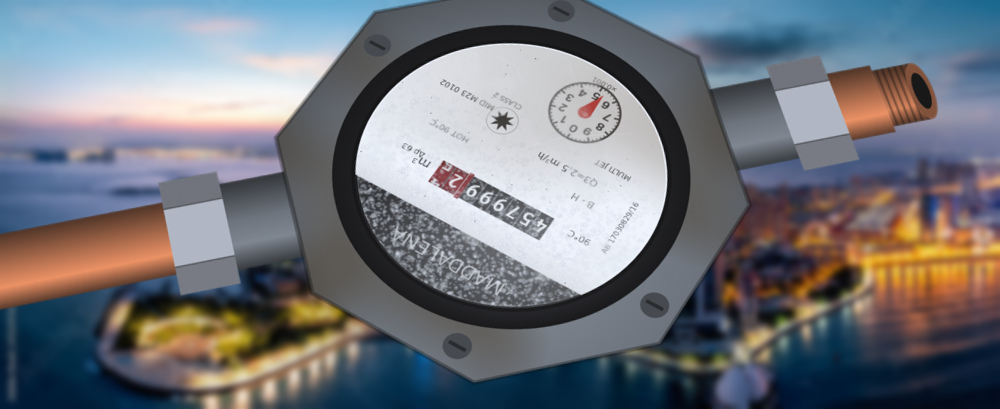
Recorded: 457999.245,m³
